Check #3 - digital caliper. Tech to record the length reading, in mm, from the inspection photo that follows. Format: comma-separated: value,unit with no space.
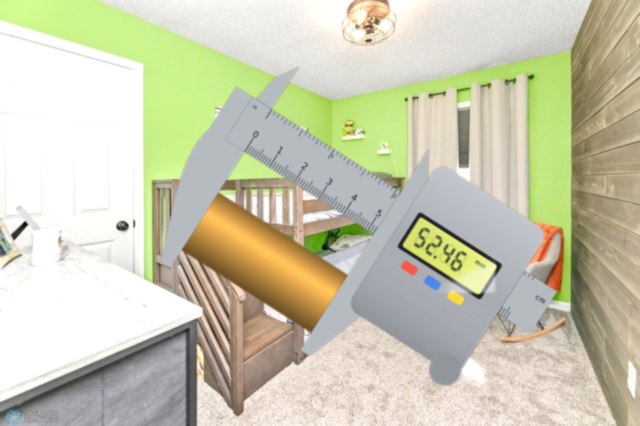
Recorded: 52.46,mm
